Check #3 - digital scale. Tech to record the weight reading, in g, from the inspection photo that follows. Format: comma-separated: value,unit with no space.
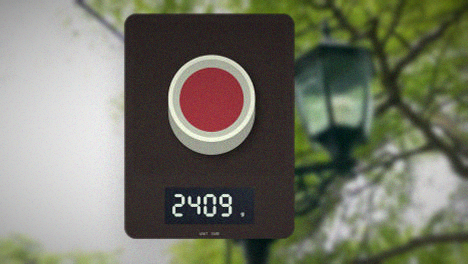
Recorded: 2409,g
